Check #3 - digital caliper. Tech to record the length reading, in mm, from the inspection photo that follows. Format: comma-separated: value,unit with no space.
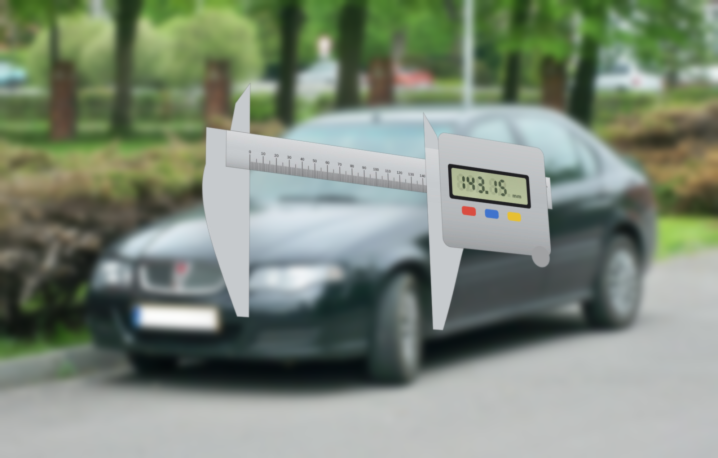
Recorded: 143.15,mm
